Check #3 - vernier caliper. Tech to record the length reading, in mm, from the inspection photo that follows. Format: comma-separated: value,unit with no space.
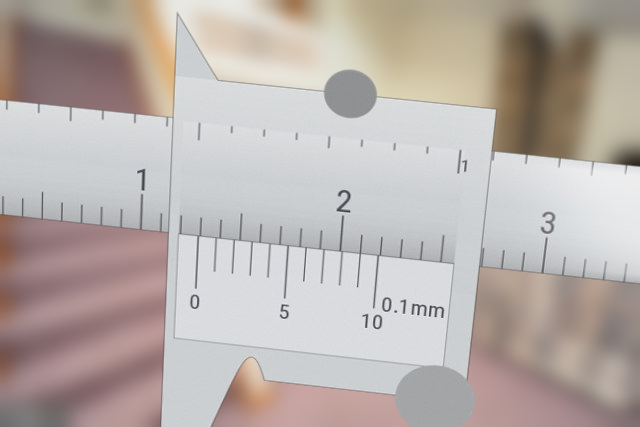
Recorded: 12.9,mm
